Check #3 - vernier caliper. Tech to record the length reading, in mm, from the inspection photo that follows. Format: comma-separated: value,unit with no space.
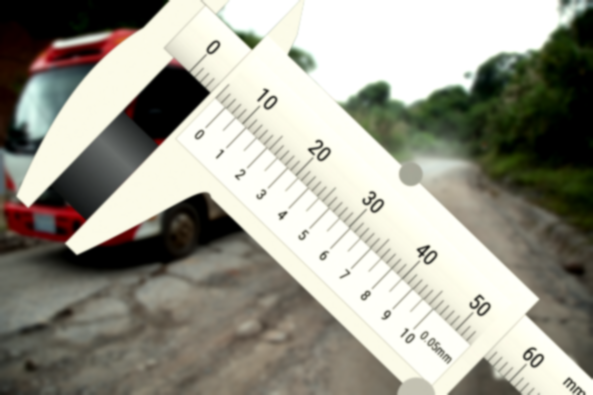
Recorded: 6.8,mm
